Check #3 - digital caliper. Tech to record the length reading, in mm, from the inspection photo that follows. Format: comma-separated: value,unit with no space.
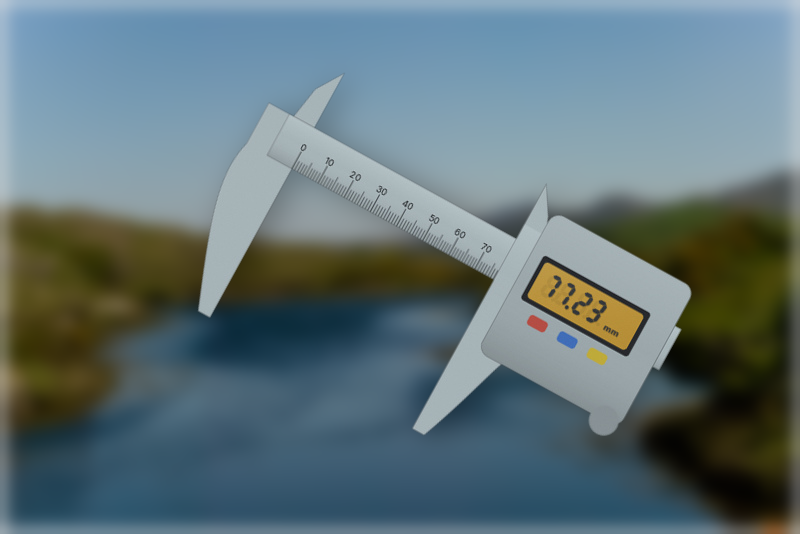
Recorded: 77.23,mm
